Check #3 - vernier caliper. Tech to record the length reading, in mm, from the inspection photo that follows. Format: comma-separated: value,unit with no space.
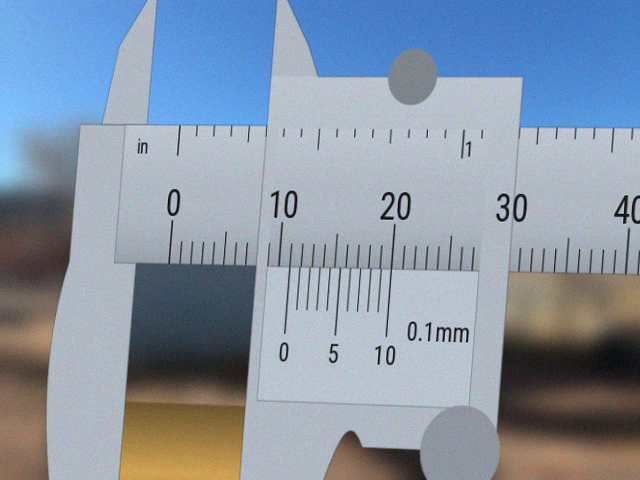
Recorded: 11.0,mm
